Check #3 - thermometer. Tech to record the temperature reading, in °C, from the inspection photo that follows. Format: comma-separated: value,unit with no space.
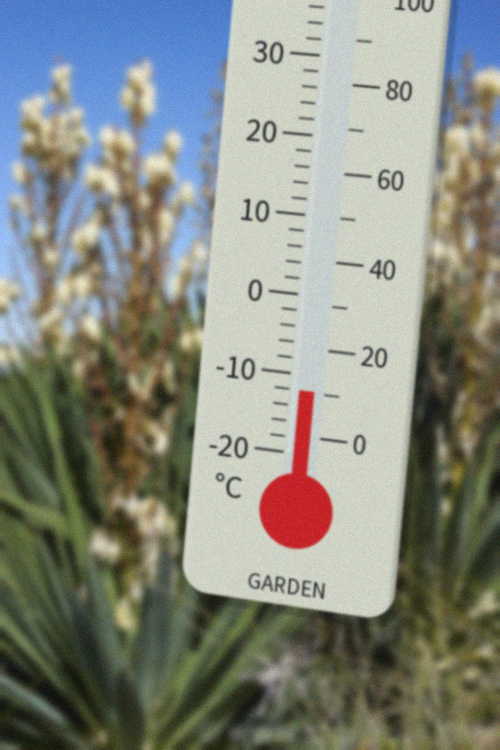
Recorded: -12,°C
